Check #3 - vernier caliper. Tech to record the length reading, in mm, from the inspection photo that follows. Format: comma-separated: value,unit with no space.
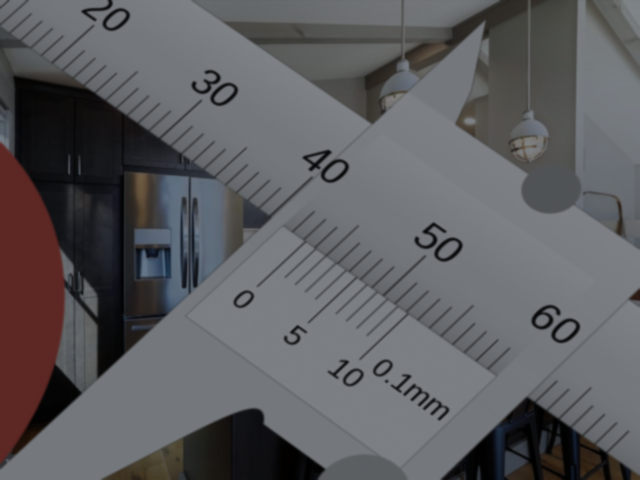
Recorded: 43.2,mm
